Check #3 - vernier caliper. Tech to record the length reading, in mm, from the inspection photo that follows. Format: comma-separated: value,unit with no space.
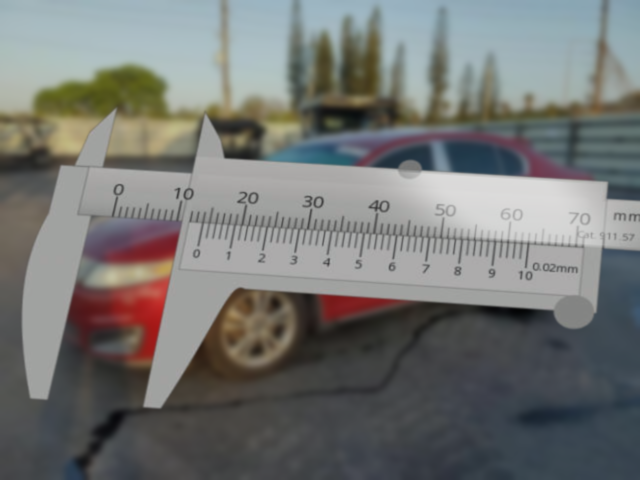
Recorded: 14.0,mm
